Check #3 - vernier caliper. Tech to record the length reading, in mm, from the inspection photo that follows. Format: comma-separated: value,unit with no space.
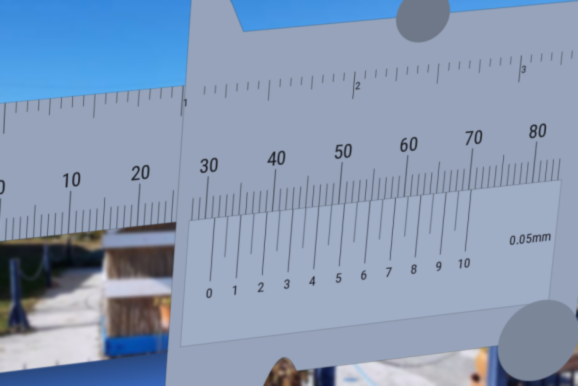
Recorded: 31.4,mm
